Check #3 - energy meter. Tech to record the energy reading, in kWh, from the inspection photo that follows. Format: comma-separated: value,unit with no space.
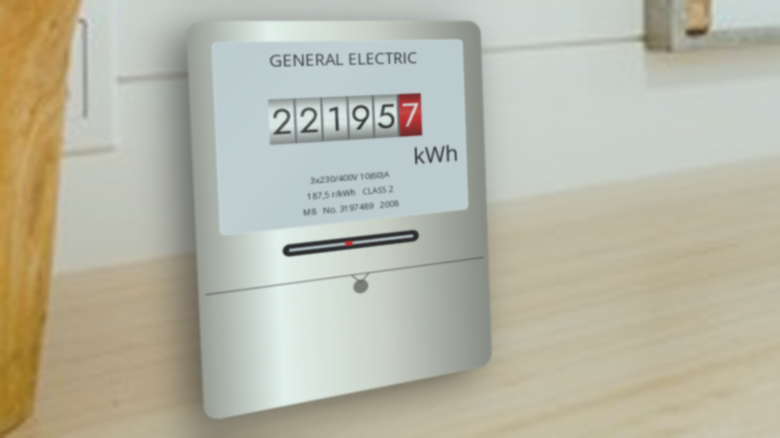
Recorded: 22195.7,kWh
